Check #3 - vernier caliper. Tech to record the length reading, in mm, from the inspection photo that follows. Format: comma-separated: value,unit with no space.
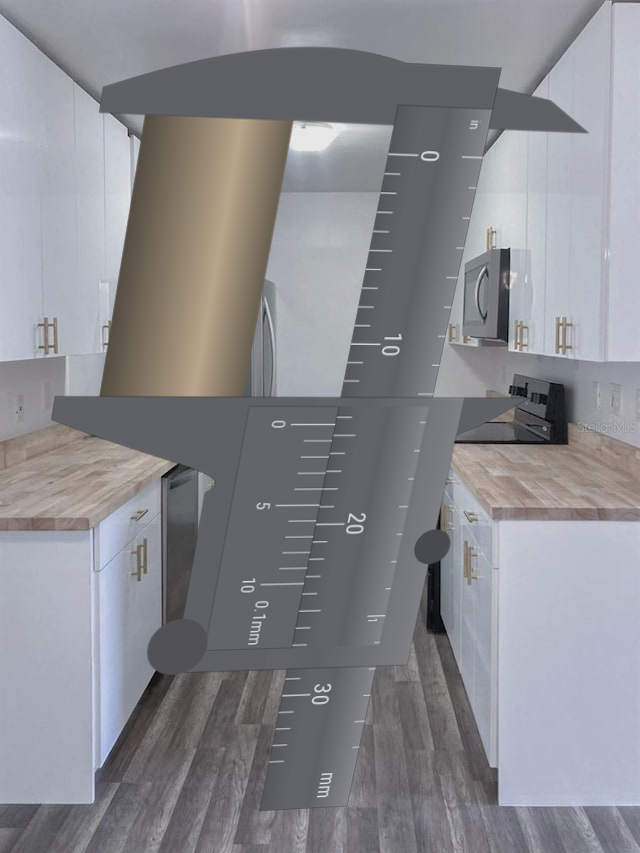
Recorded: 14.4,mm
